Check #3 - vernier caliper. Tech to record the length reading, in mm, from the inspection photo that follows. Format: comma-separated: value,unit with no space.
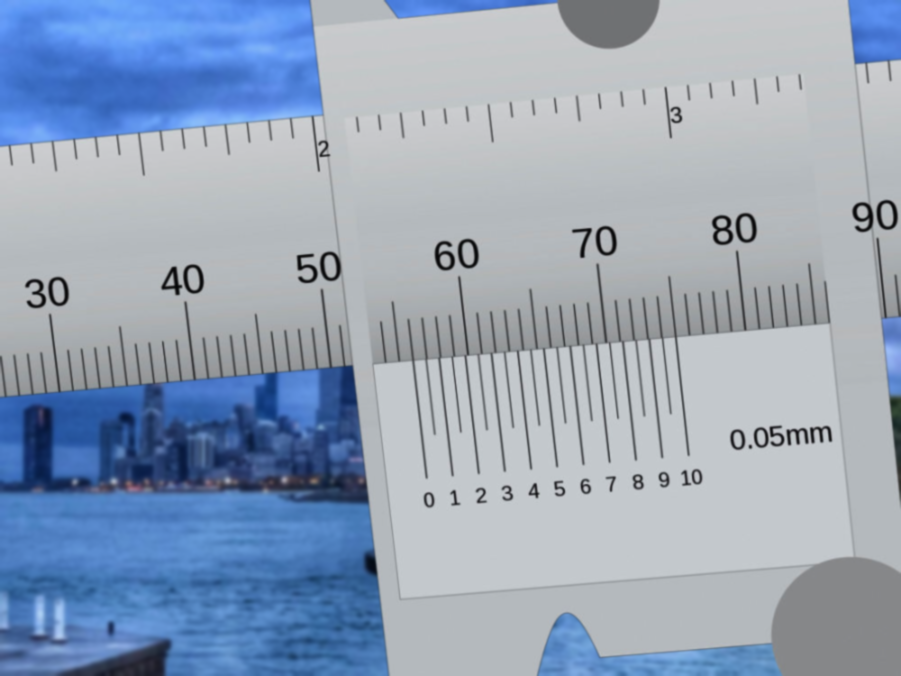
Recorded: 56.0,mm
